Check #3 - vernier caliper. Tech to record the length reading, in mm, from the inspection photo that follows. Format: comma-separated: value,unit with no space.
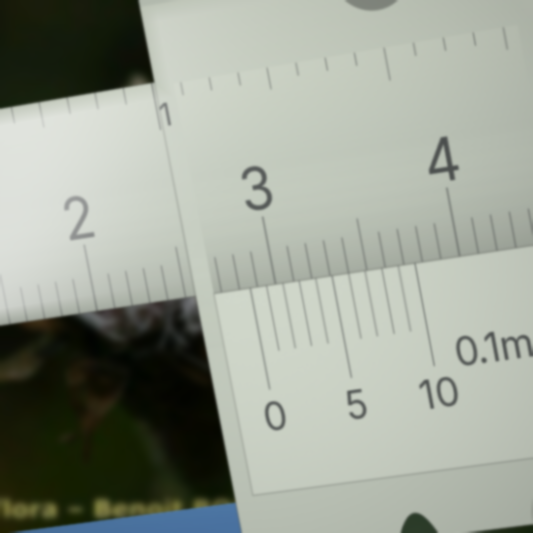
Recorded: 28.6,mm
